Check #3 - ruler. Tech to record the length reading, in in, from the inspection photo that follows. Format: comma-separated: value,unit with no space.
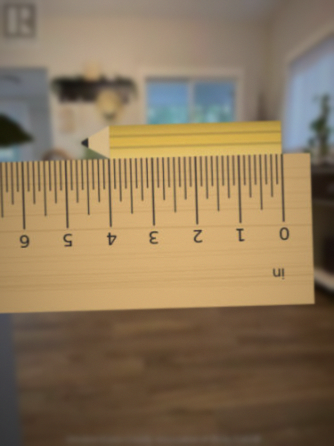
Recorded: 4.625,in
